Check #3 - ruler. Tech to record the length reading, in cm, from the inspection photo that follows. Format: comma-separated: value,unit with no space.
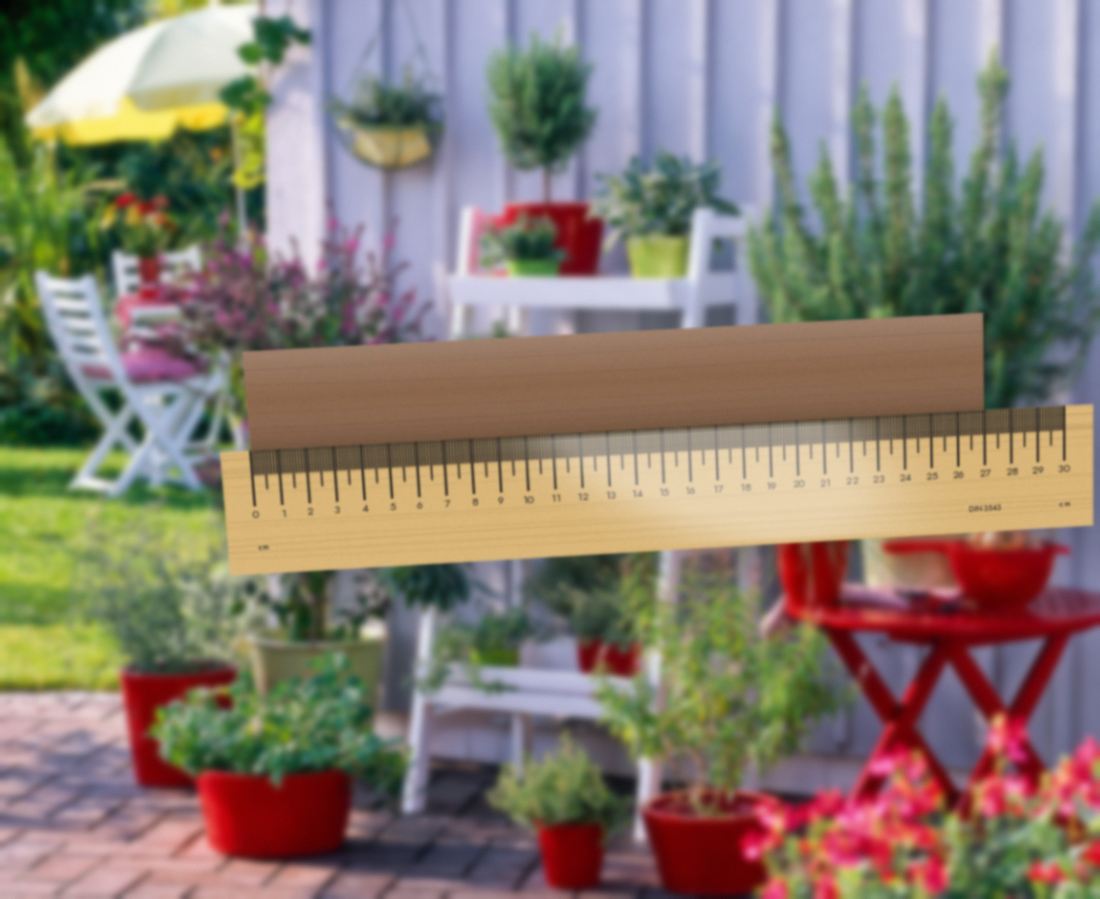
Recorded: 27,cm
